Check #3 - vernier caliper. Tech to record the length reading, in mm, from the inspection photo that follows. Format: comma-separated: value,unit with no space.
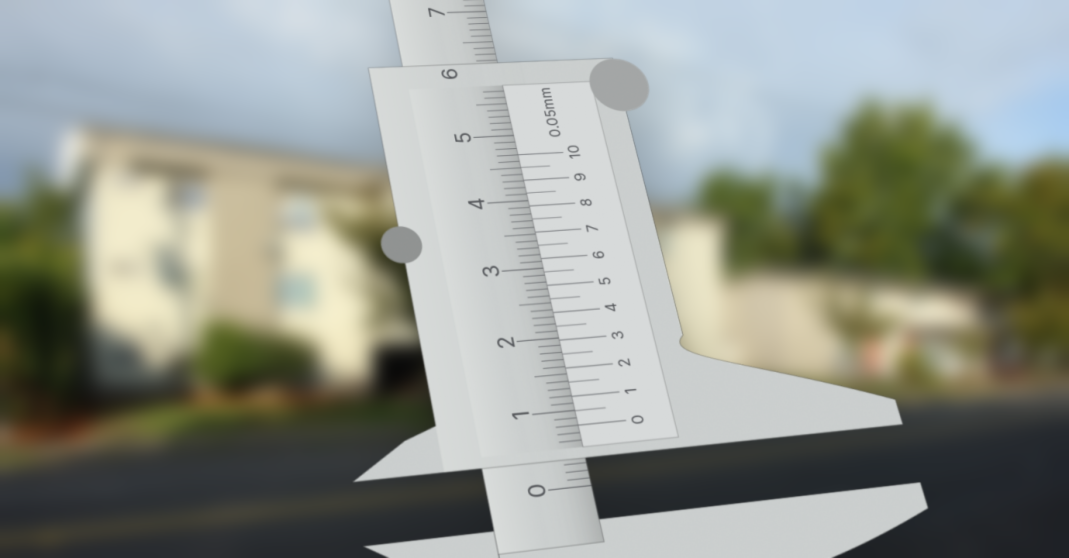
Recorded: 8.0,mm
